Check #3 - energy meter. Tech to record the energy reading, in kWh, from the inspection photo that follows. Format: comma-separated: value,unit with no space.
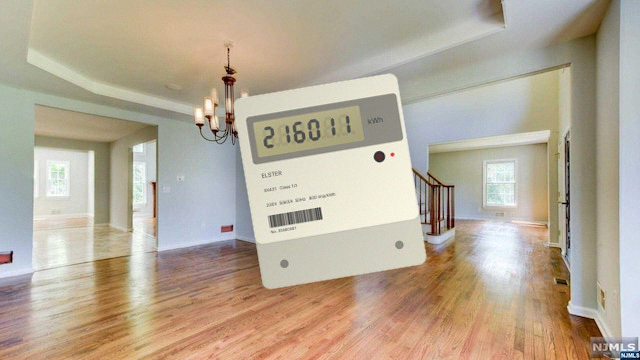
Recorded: 216011,kWh
